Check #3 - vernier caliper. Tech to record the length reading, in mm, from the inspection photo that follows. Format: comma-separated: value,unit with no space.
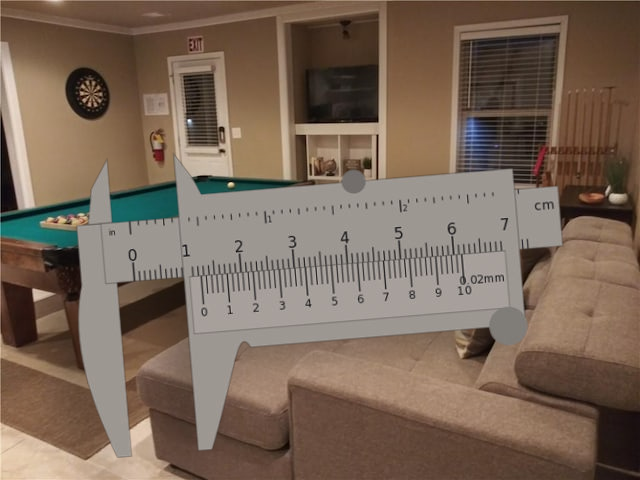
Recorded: 12.5,mm
